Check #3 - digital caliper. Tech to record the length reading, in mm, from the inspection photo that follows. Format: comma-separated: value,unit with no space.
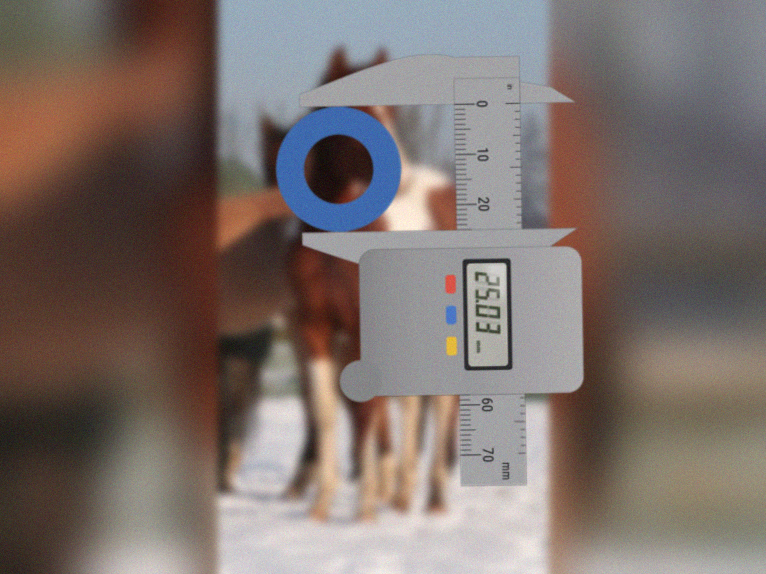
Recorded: 25.03,mm
